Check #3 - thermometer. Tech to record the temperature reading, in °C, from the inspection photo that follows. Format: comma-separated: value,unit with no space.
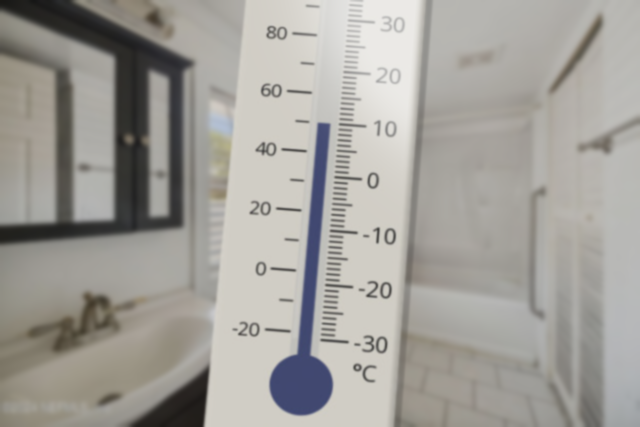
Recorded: 10,°C
